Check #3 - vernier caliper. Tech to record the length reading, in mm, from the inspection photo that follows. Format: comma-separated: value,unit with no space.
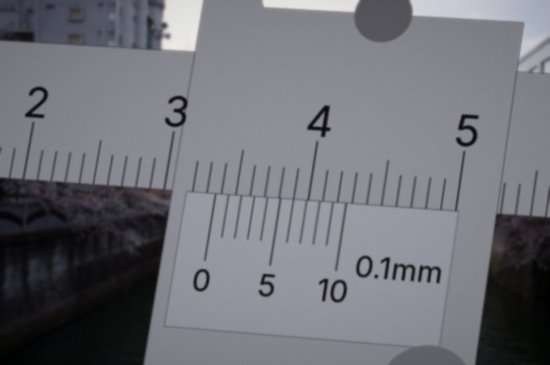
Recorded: 33.6,mm
